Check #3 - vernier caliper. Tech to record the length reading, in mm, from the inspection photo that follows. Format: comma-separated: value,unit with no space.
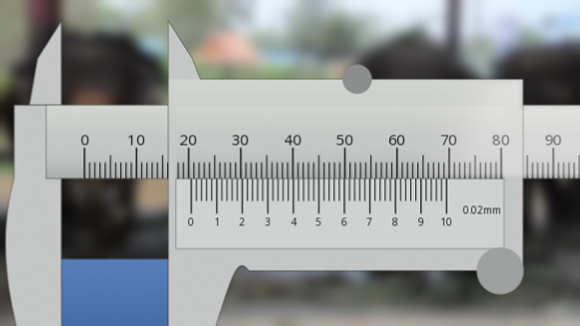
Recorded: 20.5,mm
